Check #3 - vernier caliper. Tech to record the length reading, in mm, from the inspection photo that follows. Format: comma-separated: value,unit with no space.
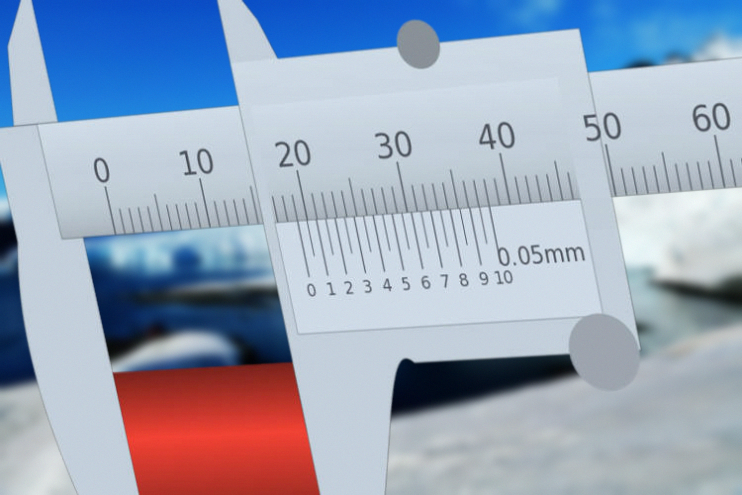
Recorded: 19.0,mm
